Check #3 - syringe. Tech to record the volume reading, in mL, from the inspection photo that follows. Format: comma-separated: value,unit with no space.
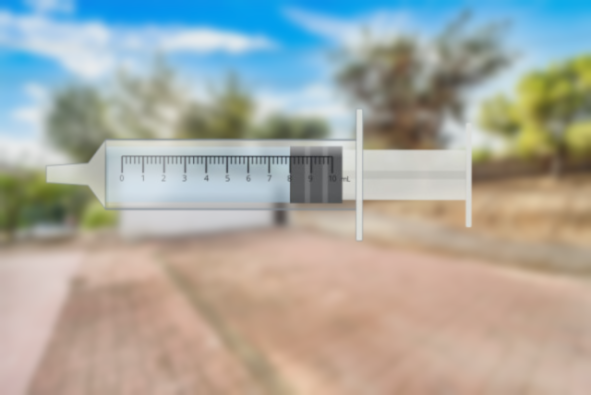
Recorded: 8,mL
